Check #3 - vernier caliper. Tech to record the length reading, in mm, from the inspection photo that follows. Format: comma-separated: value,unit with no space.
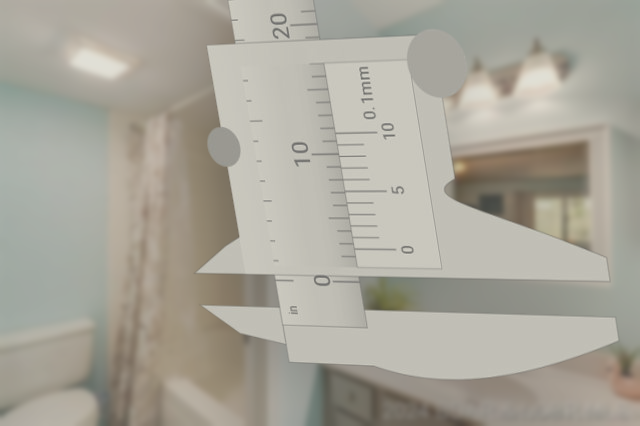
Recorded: 2.6,mm
